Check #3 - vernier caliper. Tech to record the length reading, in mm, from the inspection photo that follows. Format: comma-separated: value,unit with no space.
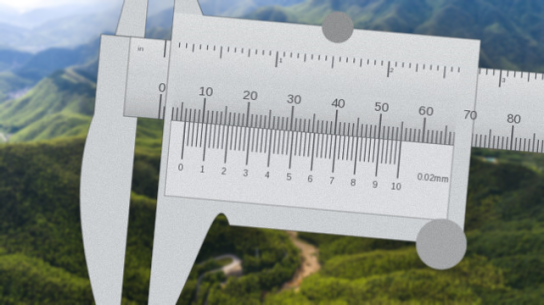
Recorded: 6.0,mm
